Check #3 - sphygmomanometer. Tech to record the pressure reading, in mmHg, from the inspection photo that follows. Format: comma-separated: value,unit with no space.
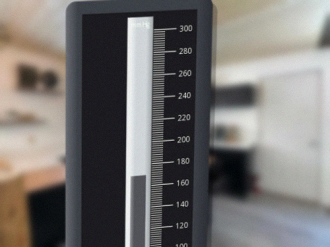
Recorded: 170,mmHg
